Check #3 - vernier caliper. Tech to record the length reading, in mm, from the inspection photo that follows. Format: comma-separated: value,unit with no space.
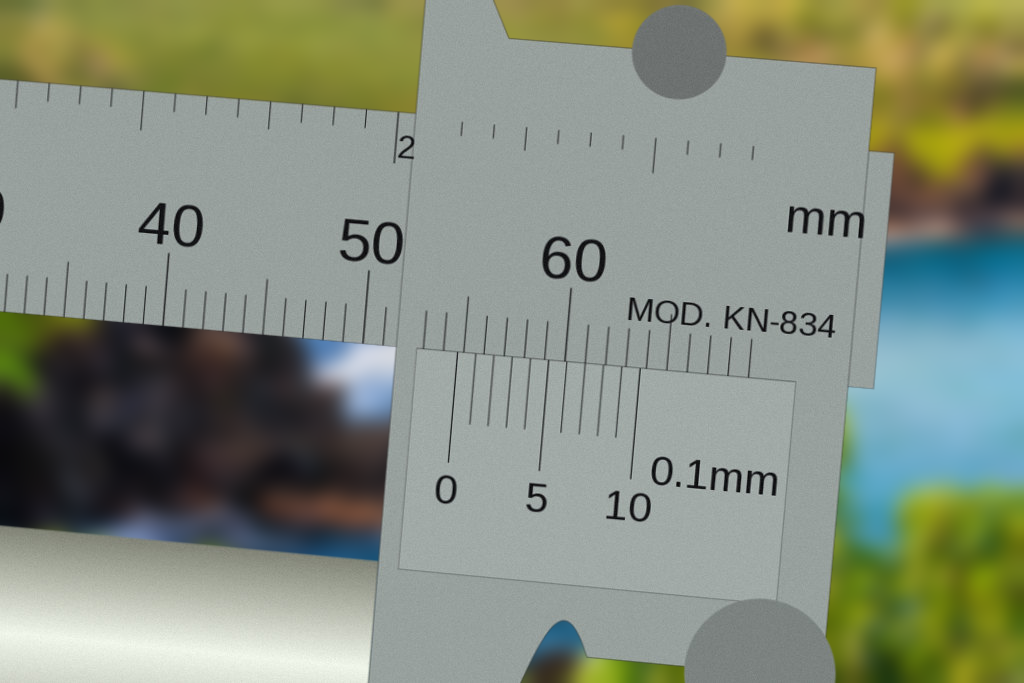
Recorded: 54.7,mm
